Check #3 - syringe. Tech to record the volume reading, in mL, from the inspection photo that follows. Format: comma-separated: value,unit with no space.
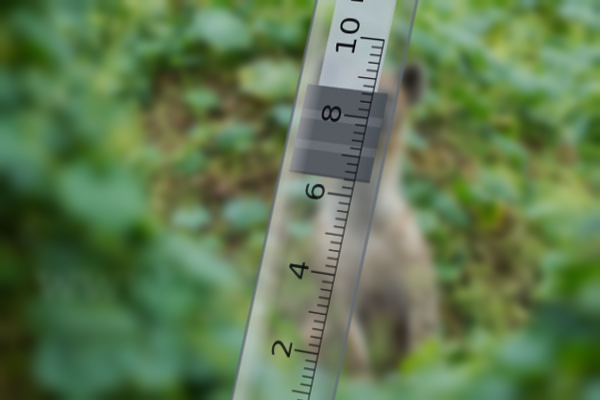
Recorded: 6.4,mL
